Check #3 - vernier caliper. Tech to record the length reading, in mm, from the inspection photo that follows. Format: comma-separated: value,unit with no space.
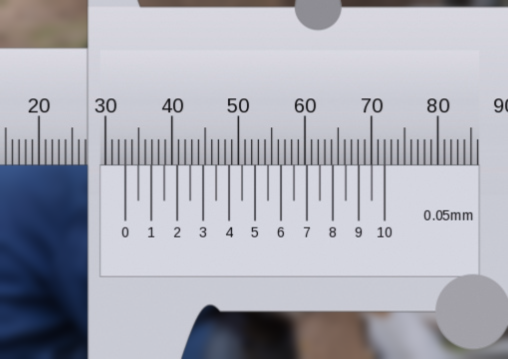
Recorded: 33.0,mm
